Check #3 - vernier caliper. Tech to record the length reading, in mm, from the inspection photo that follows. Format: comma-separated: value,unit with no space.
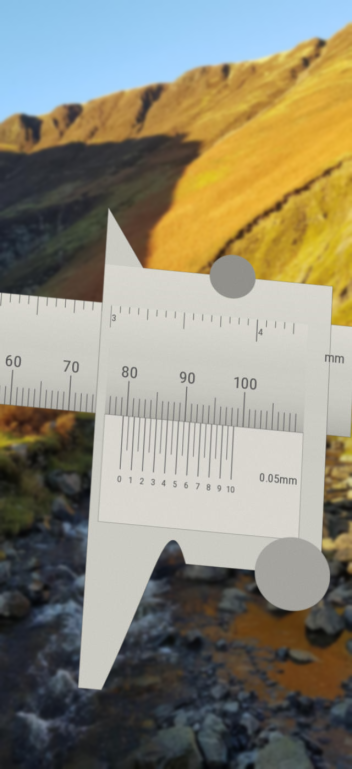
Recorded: 79.4,mm
